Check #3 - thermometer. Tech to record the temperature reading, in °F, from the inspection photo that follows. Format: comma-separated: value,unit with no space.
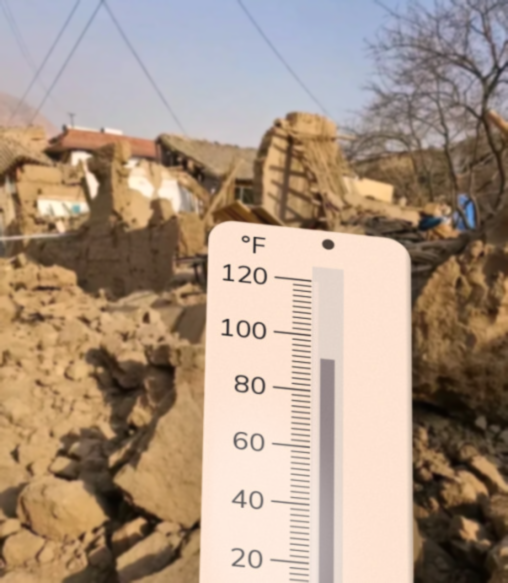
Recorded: 92,°F
